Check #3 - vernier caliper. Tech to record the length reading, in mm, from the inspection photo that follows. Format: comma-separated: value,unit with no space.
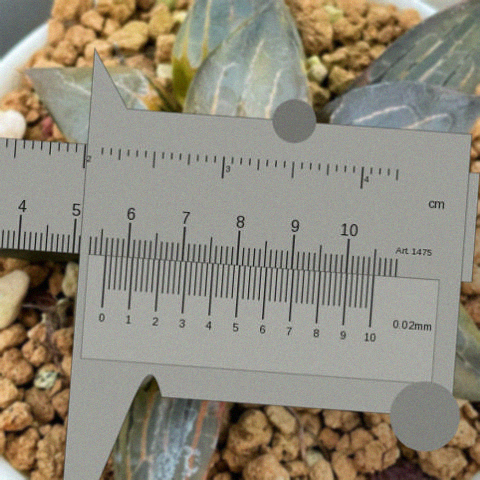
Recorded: 56.0,mm
